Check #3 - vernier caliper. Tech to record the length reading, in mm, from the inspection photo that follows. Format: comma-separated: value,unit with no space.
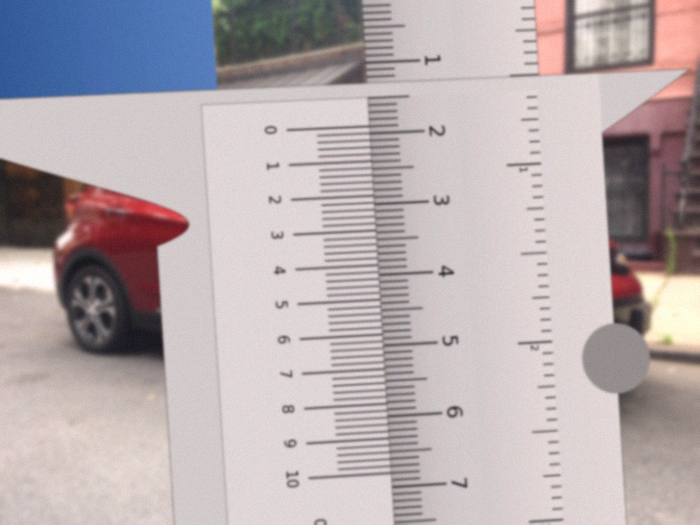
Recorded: 19.0,mm
